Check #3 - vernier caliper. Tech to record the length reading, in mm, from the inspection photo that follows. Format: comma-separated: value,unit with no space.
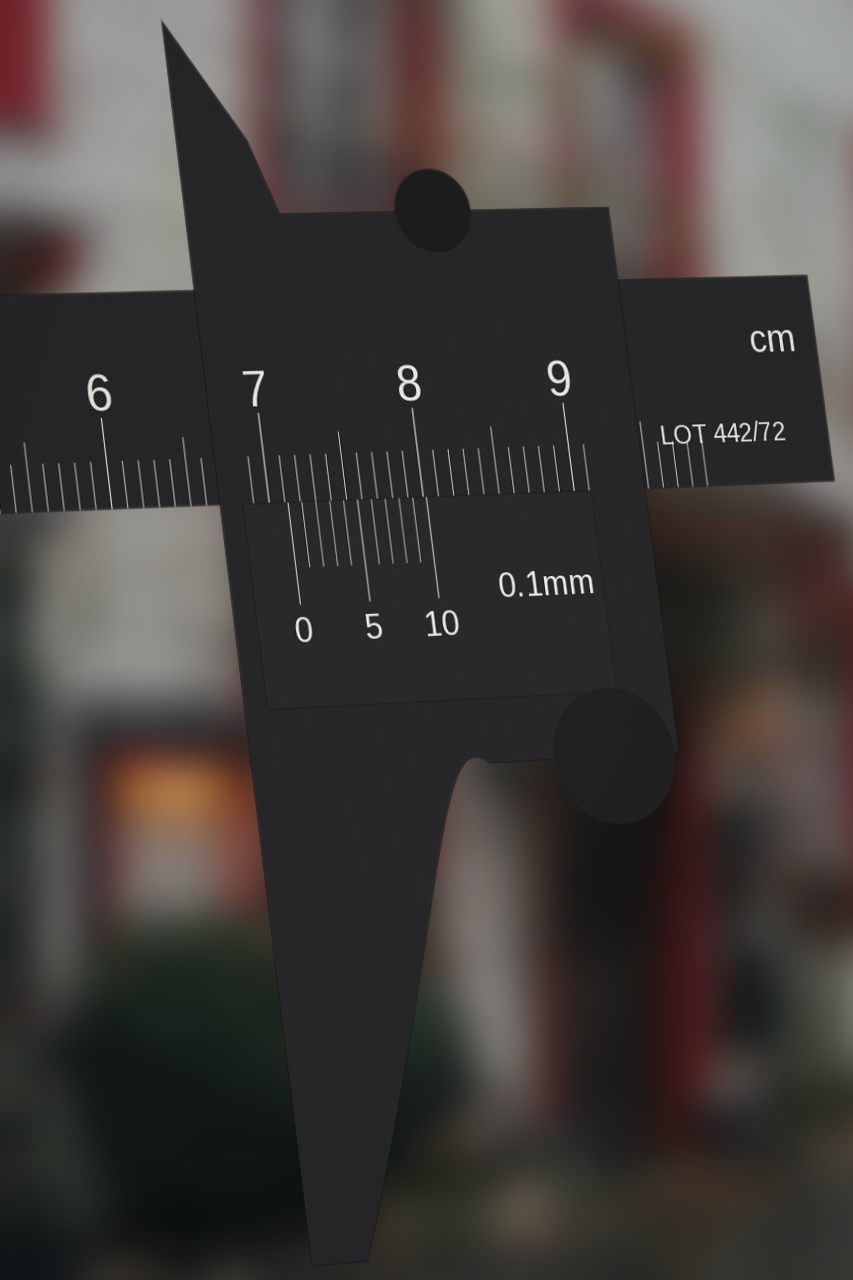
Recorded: 71.2,mm
